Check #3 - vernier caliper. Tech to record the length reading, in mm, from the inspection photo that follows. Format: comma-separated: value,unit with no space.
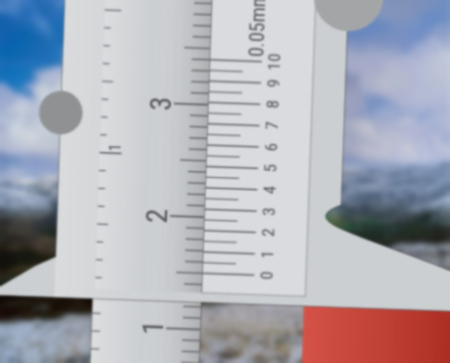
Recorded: 15.0,mm
